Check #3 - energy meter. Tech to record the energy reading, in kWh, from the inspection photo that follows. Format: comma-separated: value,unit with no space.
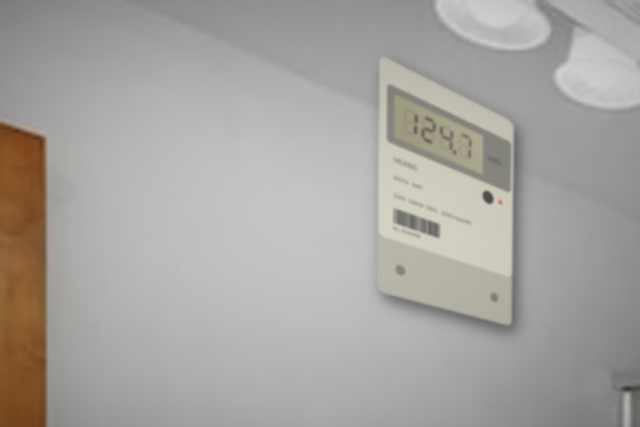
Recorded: 124.7,kWh
